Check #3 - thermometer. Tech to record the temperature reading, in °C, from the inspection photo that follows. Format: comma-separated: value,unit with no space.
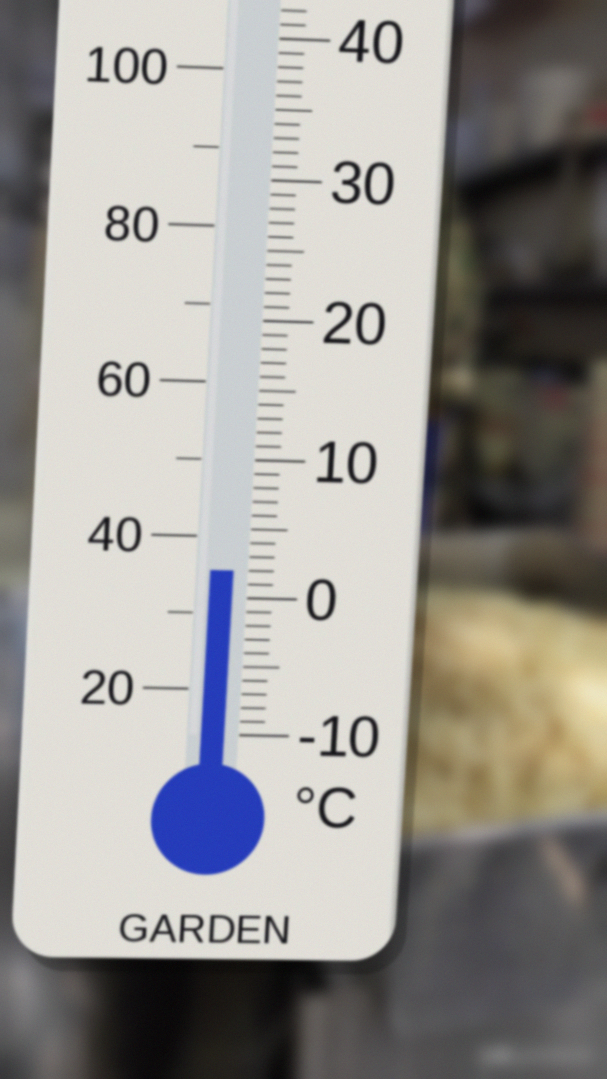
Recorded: 2,°C
